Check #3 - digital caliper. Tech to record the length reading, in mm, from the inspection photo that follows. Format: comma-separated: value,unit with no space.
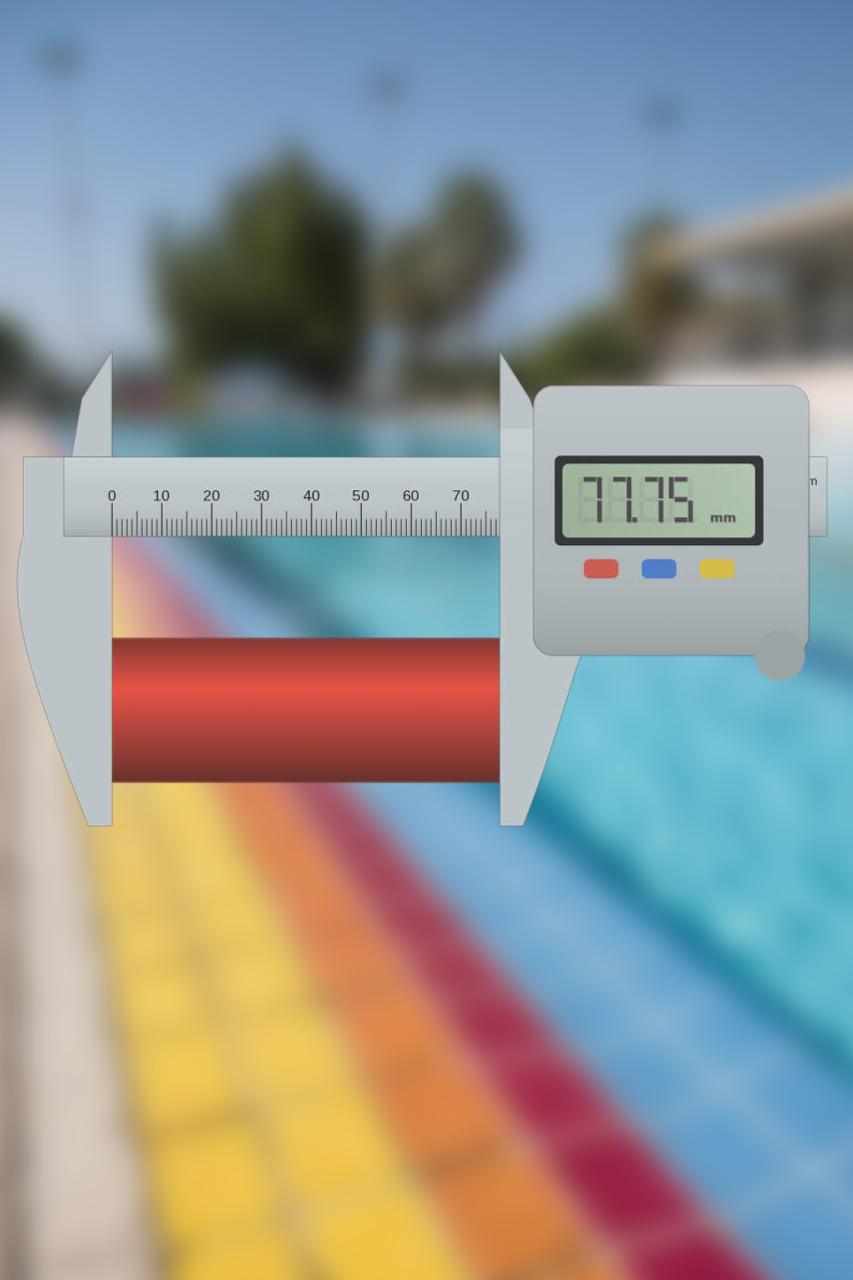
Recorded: 77.75,mm
